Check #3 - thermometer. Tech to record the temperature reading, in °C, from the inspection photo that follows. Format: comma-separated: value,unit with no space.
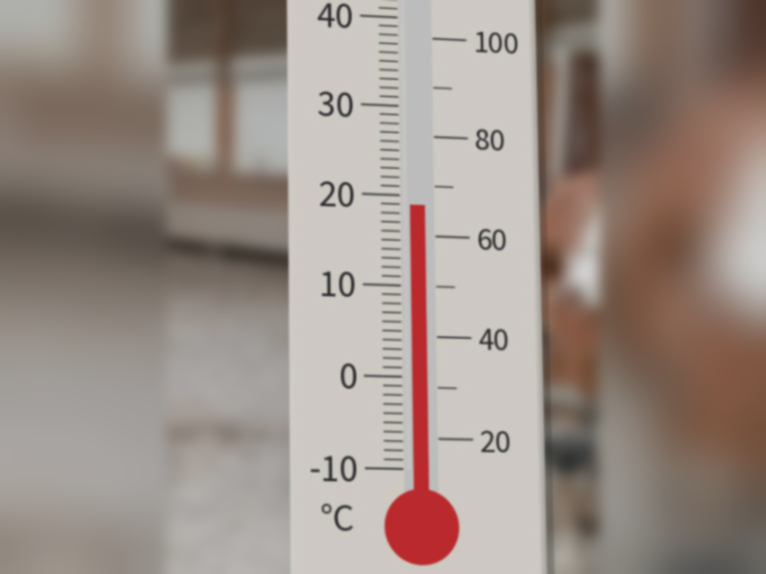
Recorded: 19,°C
